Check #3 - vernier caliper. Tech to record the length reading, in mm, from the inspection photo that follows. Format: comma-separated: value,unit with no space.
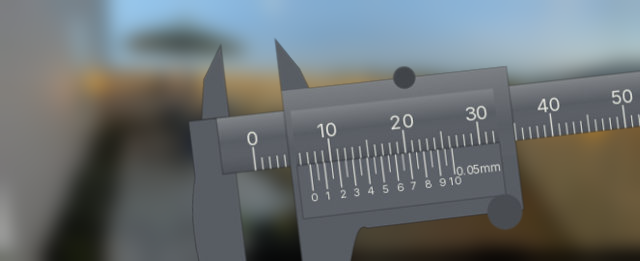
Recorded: 7.2,mm
